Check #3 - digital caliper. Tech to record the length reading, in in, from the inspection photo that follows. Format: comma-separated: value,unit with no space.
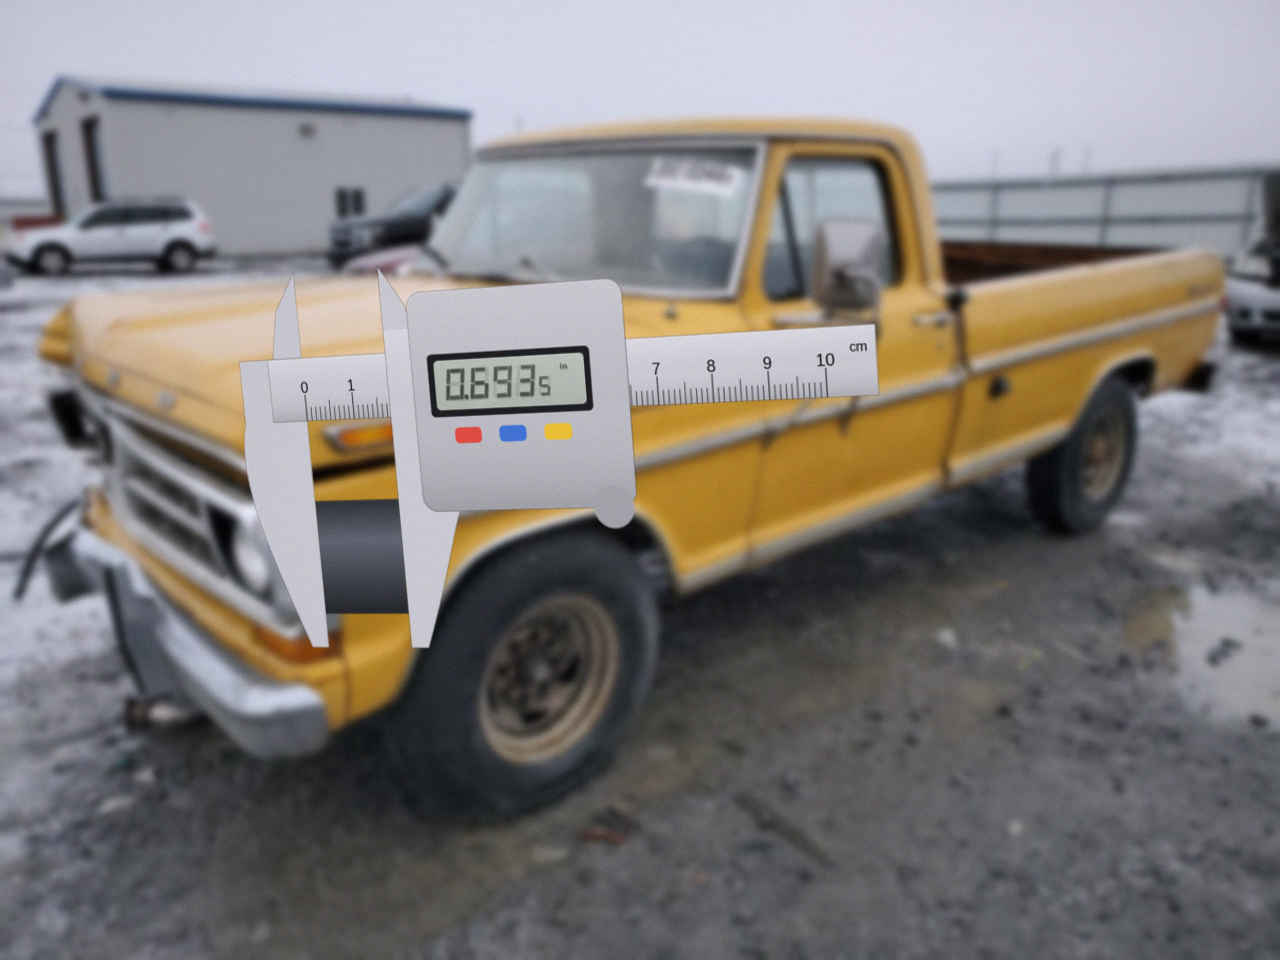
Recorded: 0.6935,in
